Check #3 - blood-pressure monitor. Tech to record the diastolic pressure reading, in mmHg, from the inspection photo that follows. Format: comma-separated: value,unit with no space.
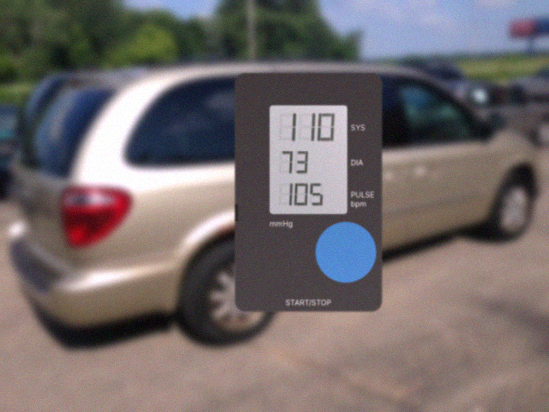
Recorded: 73,mmHg
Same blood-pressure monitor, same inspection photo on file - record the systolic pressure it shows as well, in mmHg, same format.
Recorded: 110,mmHg
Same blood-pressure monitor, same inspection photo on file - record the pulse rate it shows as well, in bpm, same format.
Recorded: 105,bpm
